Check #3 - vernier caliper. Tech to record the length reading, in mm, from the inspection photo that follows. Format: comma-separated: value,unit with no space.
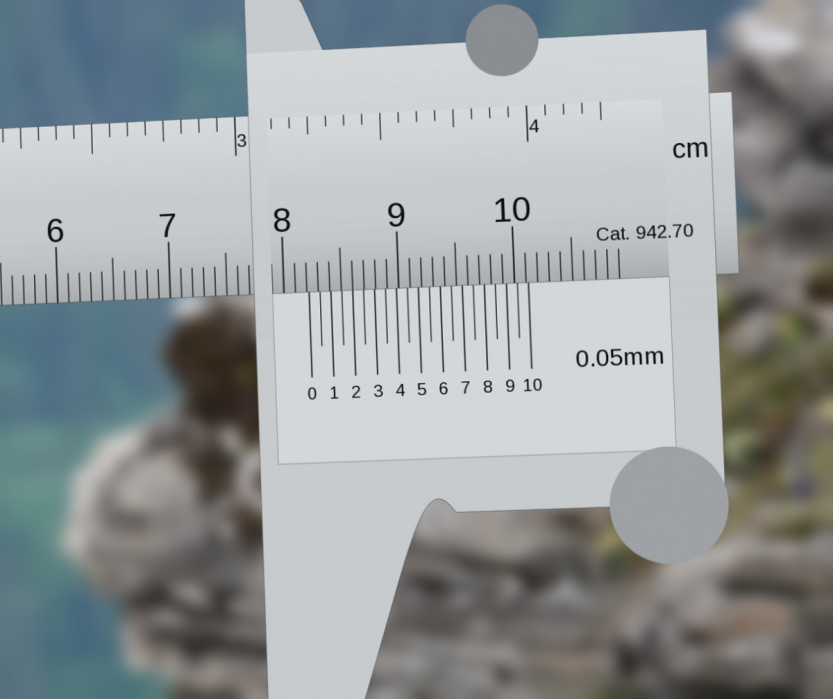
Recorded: 82.2,mm
